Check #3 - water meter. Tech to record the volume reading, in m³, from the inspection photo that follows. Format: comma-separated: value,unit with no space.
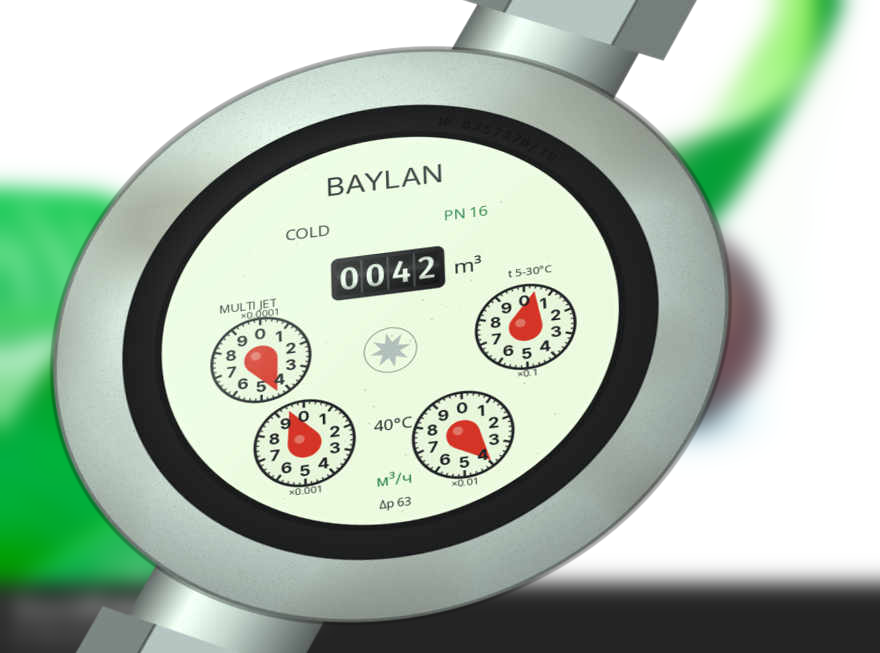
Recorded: 42.0394,m³
